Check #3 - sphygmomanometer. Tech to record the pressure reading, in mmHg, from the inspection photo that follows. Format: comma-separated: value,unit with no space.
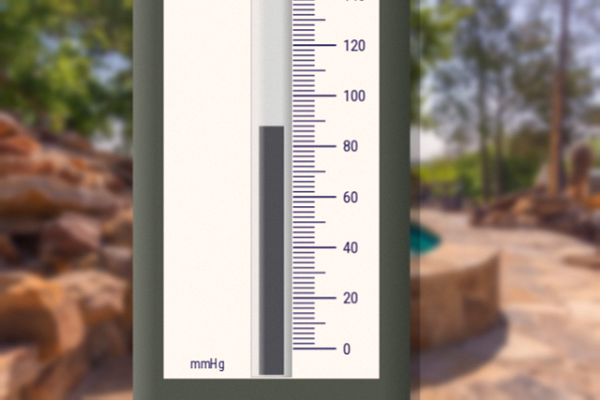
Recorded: 88,mmHg
